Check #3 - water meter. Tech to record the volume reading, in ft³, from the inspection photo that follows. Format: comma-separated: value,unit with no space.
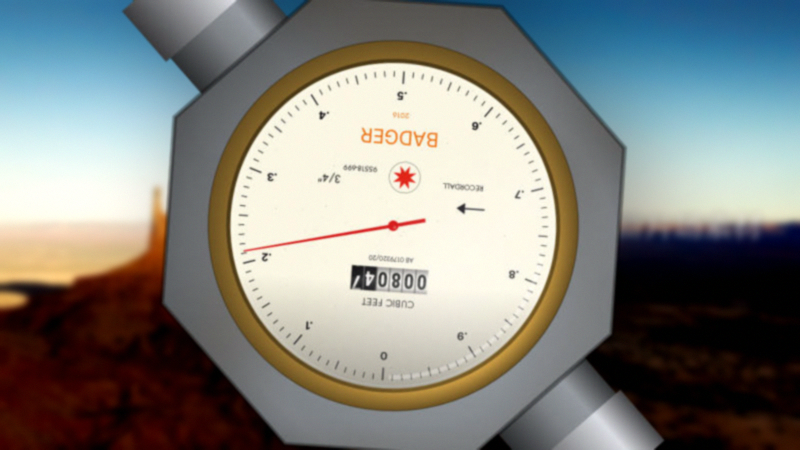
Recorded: 8047.21,ft³
